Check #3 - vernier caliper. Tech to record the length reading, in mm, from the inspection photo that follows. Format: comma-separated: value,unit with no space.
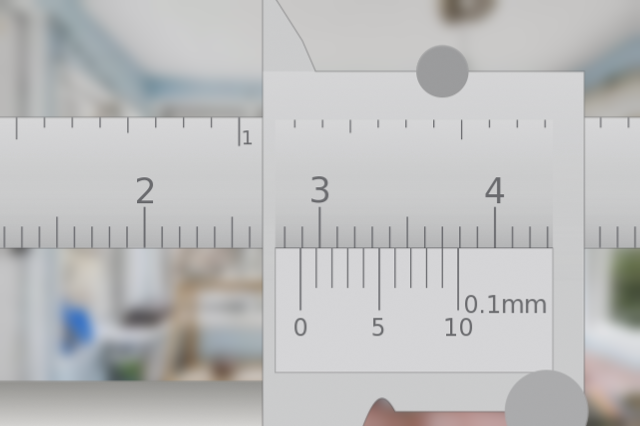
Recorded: 28.9,mm
